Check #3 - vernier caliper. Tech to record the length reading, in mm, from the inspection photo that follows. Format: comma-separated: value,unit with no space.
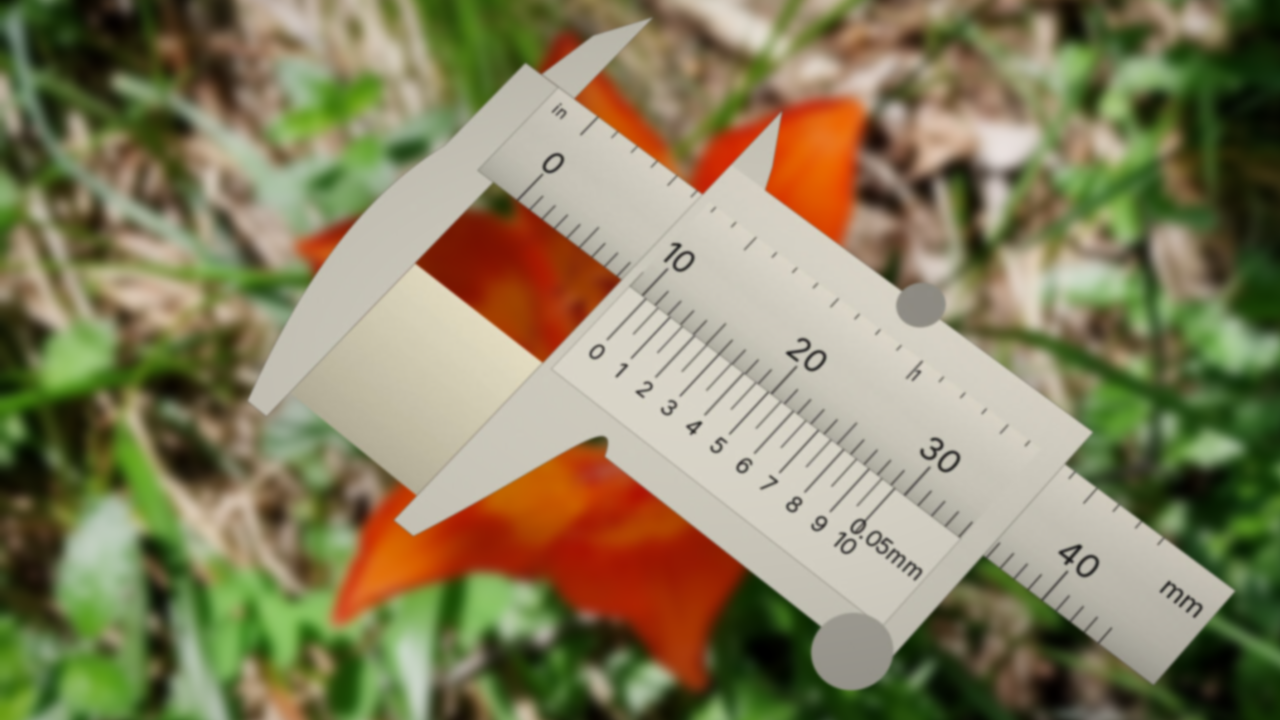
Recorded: 10.3,mm
